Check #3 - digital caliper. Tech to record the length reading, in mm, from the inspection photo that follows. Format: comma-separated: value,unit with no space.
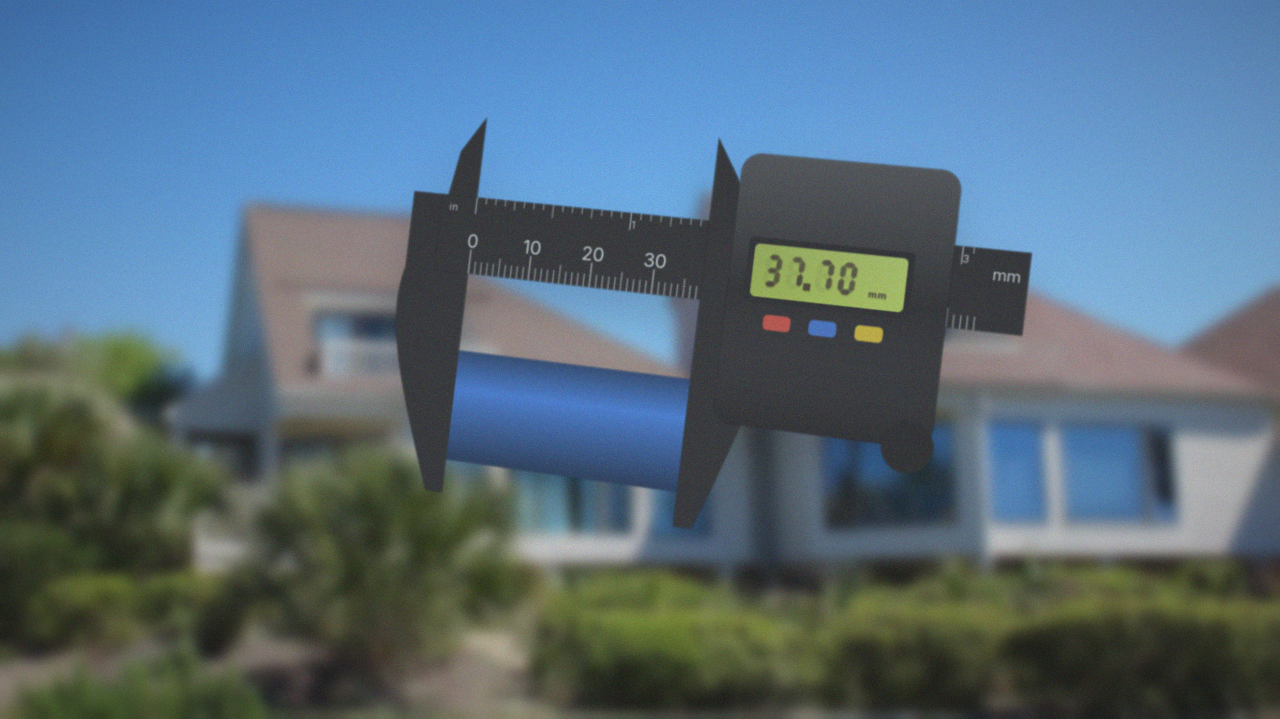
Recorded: 37.70,mm
